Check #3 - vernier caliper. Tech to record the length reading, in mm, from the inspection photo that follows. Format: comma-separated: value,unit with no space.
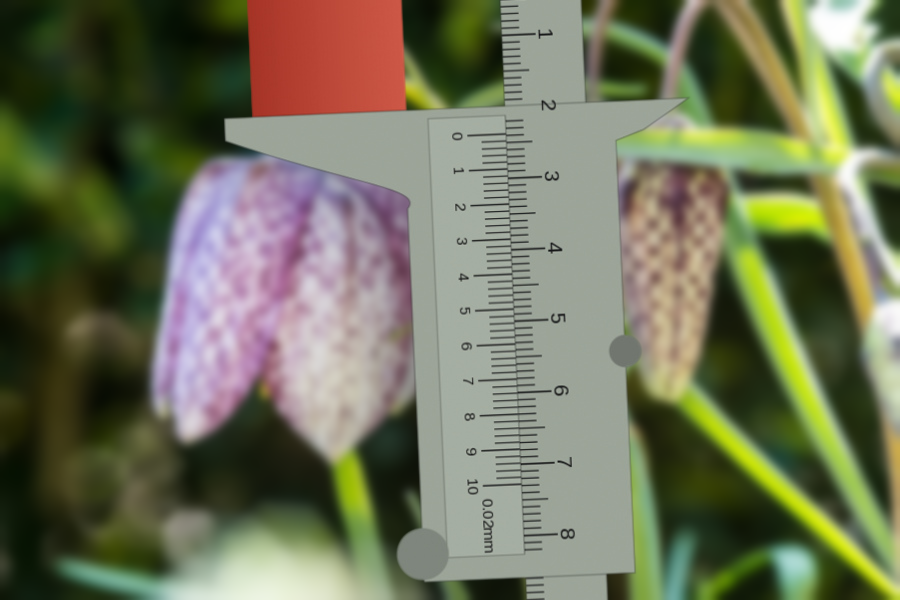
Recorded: 23.8,mm
